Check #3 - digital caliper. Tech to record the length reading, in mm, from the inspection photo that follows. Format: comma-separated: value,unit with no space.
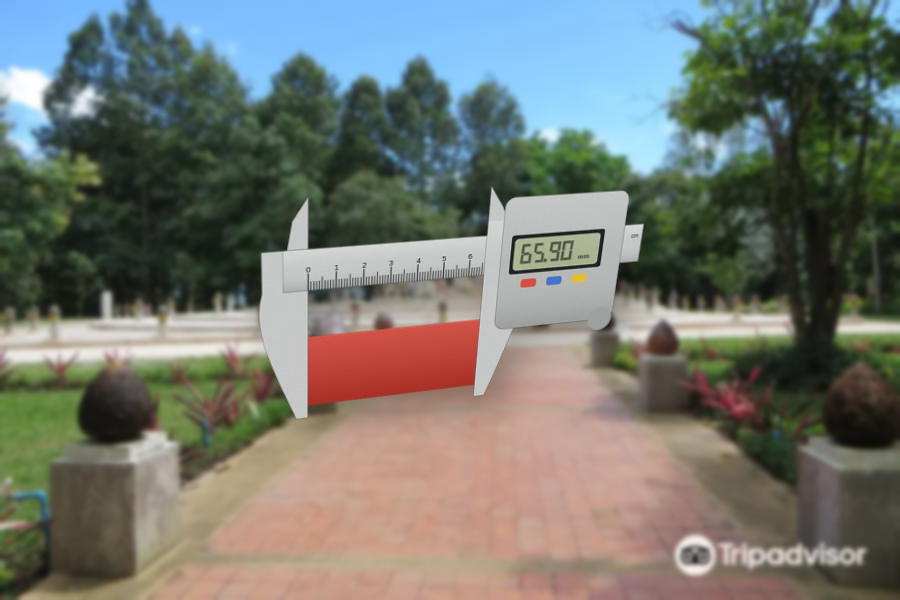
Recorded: 65.90,mm
